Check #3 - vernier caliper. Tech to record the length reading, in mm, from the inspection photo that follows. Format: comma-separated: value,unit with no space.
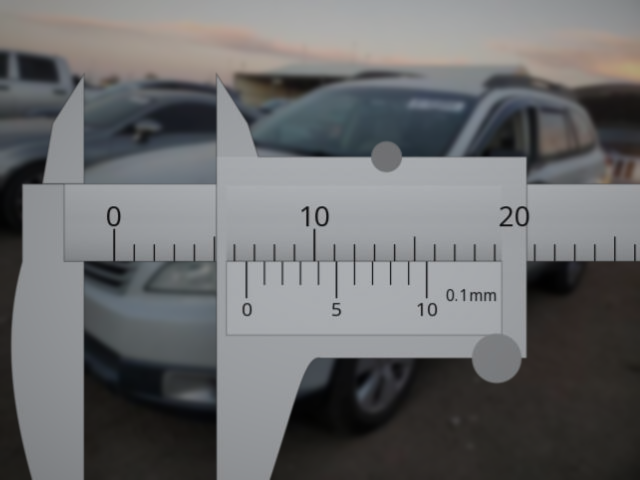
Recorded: 6.6,mm
